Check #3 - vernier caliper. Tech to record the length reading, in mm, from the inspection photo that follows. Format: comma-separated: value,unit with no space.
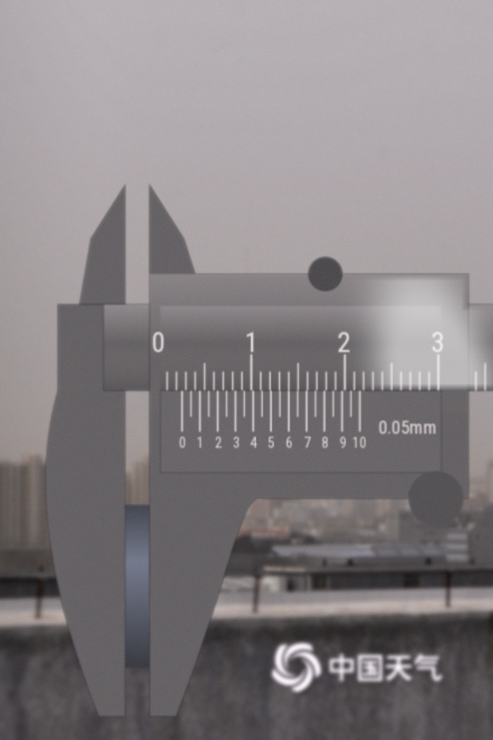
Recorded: 2.6,mm
